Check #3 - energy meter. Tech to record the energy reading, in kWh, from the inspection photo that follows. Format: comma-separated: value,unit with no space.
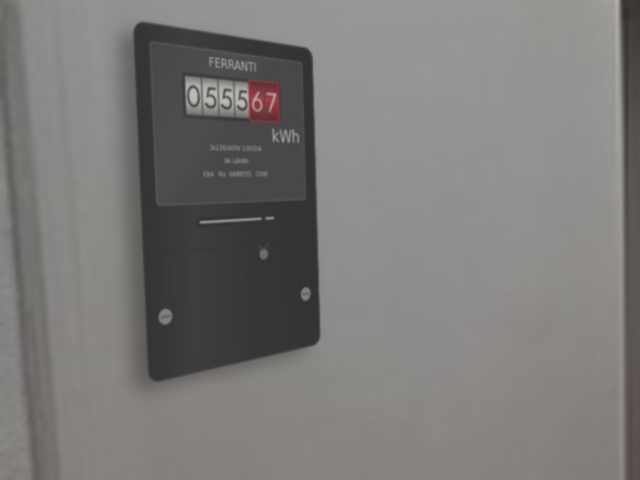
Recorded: 555.67,kWh
